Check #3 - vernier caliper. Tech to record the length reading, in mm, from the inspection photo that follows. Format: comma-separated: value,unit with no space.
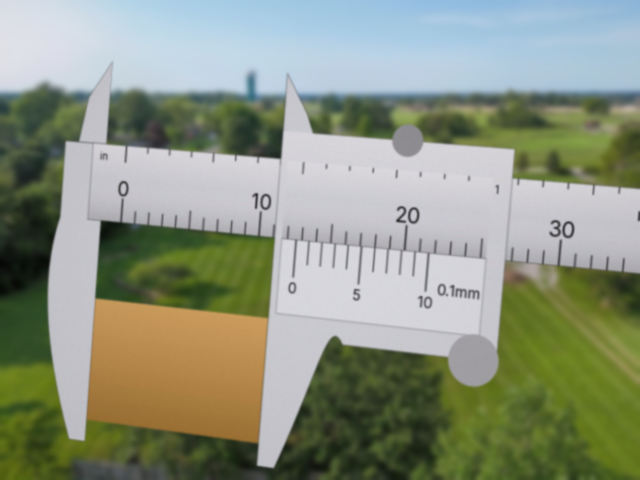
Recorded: 12.6,mm
